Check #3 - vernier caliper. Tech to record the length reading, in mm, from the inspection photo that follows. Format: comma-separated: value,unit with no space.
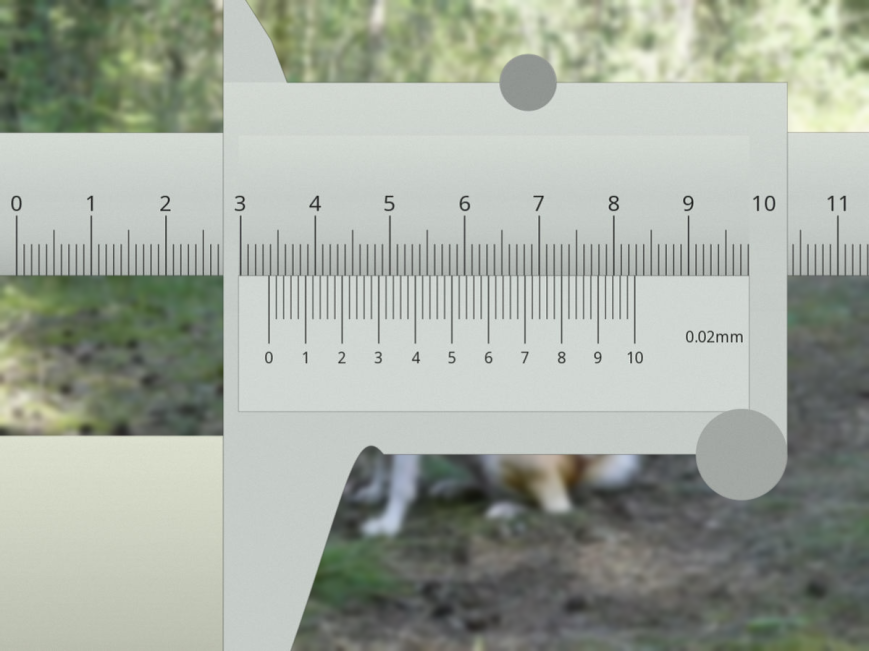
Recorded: 33.8,mm
